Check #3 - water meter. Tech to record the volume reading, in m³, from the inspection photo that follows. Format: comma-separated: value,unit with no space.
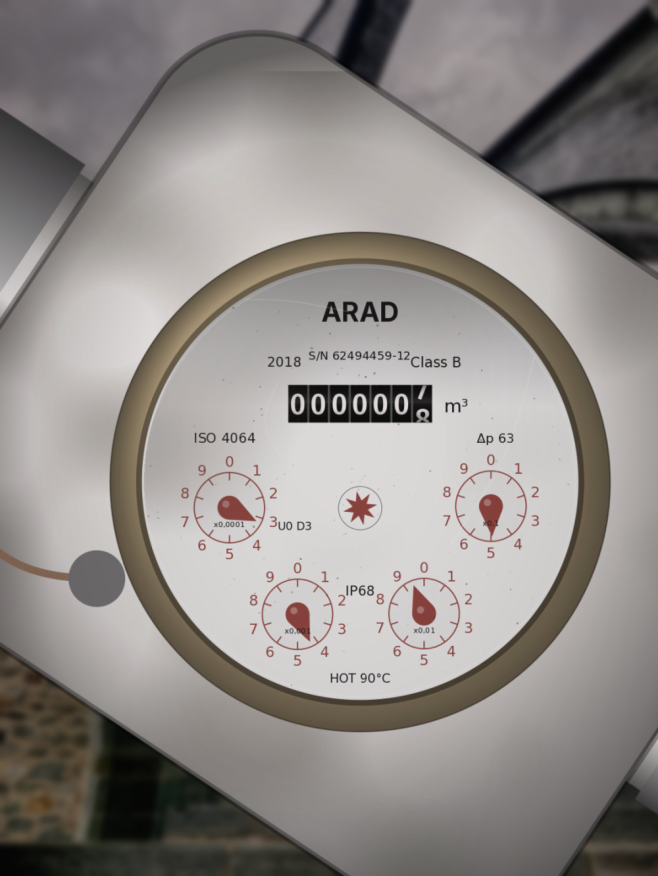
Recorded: 7.4943,m³
